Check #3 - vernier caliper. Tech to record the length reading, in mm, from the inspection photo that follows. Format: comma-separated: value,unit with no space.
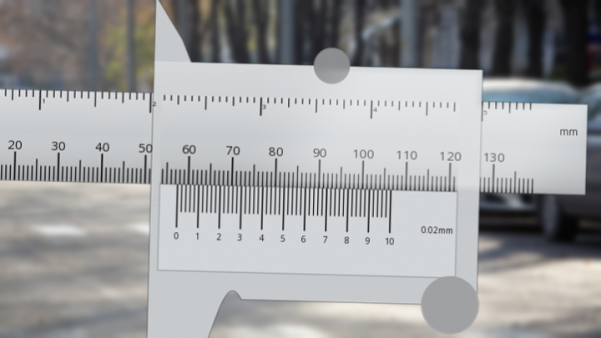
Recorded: 57.5,mm
